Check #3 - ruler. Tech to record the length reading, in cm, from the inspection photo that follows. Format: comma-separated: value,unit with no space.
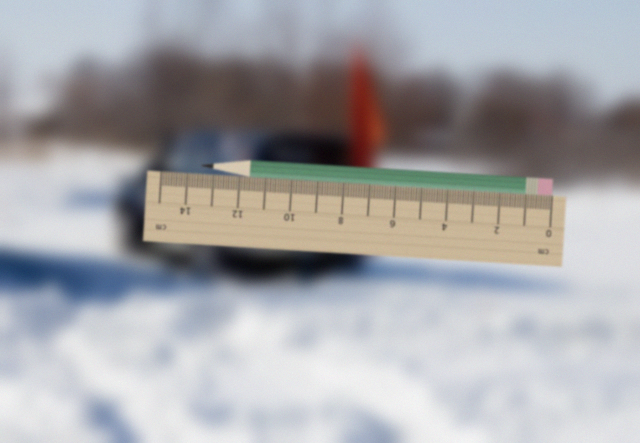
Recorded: 13.5,cm
